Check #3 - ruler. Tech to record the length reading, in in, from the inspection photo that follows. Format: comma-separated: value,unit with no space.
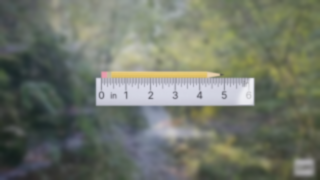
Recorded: 5,in
